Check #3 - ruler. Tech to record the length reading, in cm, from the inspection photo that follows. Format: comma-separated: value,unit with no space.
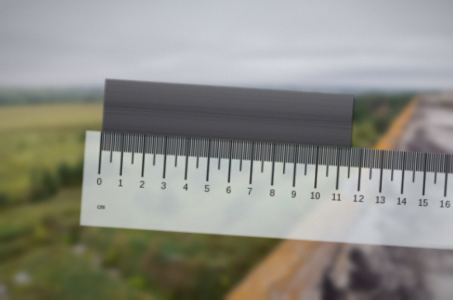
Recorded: 11.5,cm
